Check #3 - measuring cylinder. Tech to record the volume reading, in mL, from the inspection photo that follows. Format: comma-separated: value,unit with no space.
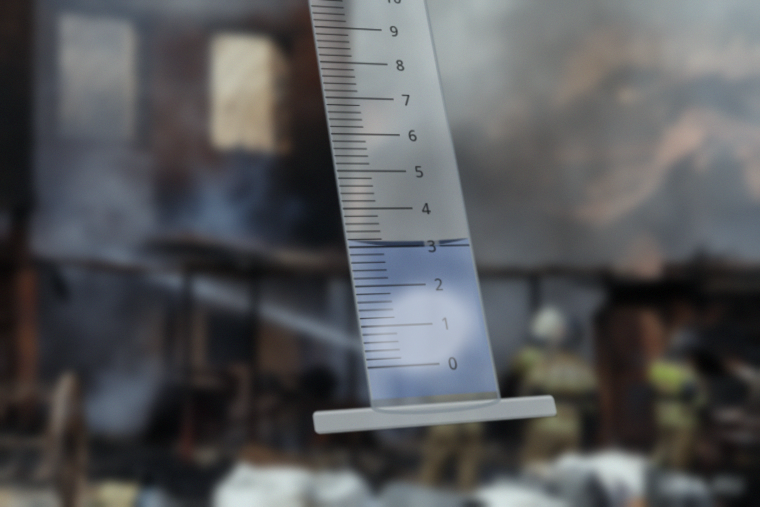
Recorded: 3,mL
